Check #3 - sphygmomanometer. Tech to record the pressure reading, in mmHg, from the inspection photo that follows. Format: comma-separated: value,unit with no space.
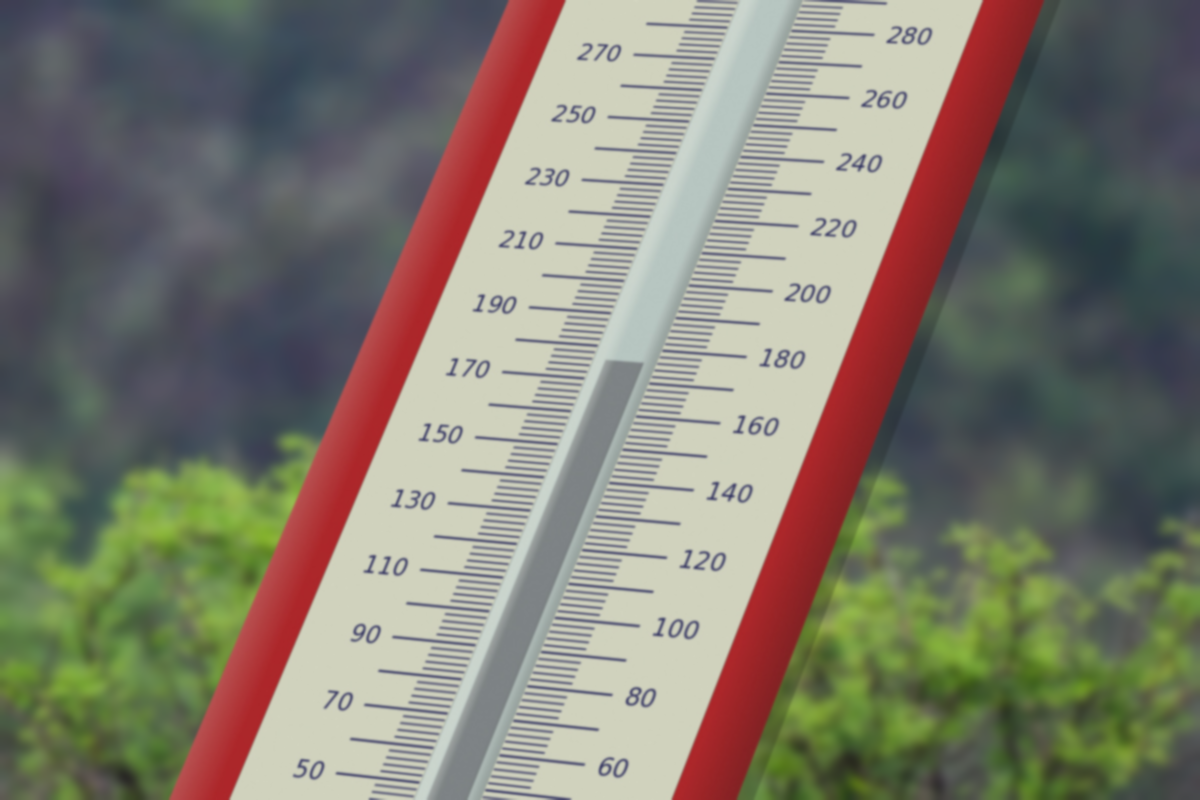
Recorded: 176,mmHg
